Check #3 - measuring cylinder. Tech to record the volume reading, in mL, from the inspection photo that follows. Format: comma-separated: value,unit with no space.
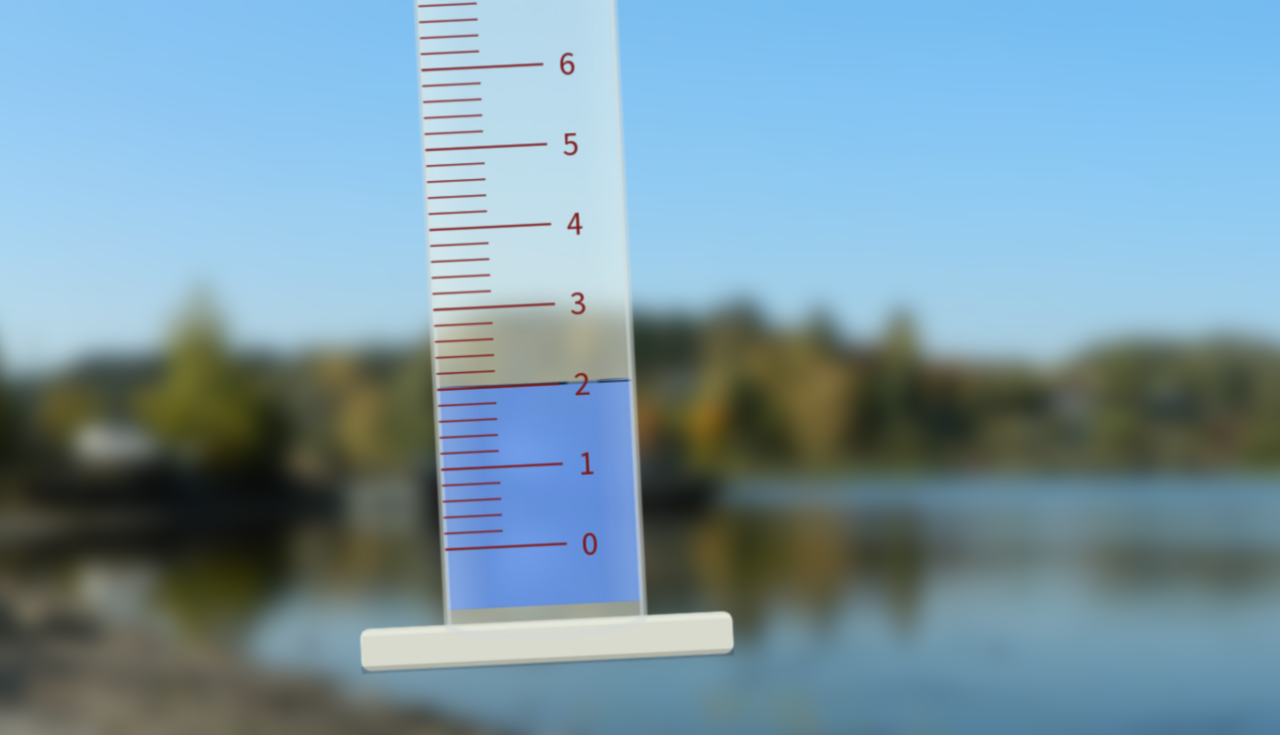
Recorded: 2,mL
